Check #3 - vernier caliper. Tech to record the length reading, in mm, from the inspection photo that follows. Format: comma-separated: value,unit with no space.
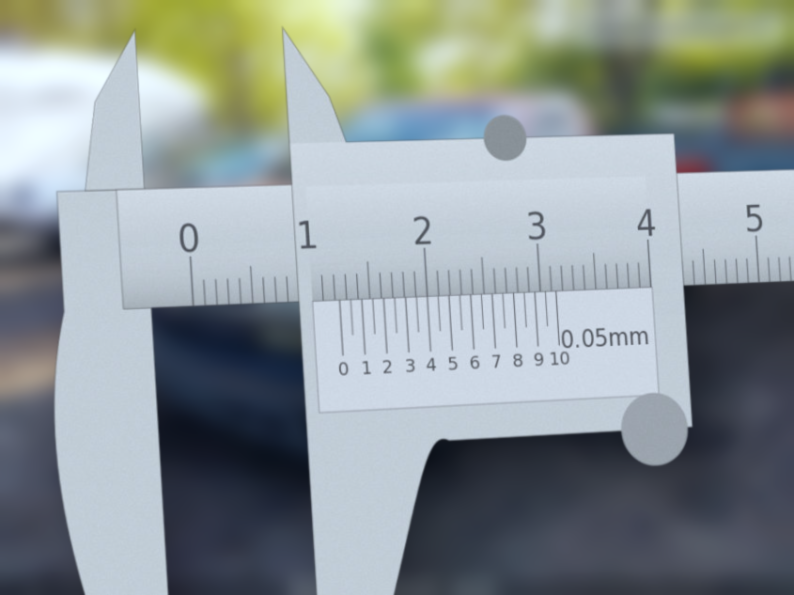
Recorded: 12.4,mm
